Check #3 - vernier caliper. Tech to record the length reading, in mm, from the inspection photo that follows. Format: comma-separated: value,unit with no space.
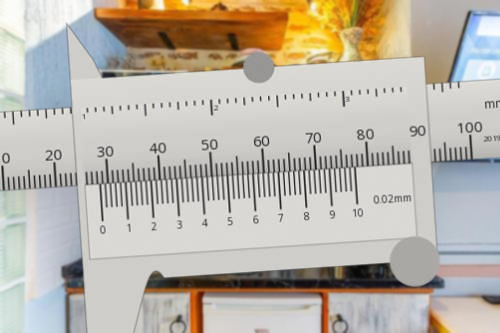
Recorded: 28.5,mm
